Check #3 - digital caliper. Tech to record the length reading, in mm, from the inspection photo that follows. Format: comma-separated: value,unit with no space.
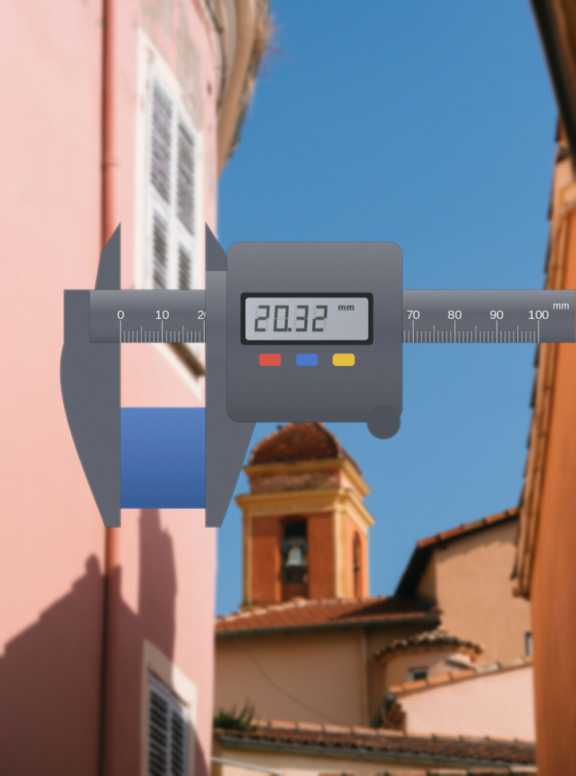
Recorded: 20.32,mm
